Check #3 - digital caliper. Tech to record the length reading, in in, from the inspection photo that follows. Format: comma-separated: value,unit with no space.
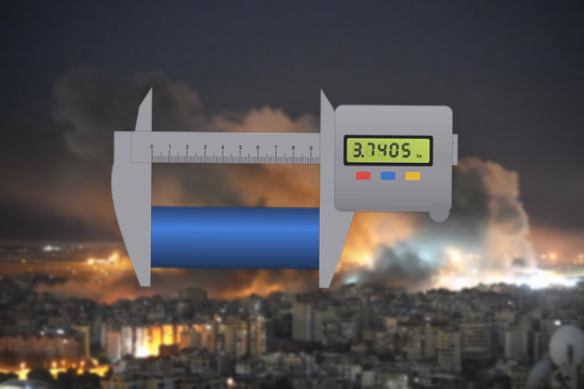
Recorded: 3.7405,in
